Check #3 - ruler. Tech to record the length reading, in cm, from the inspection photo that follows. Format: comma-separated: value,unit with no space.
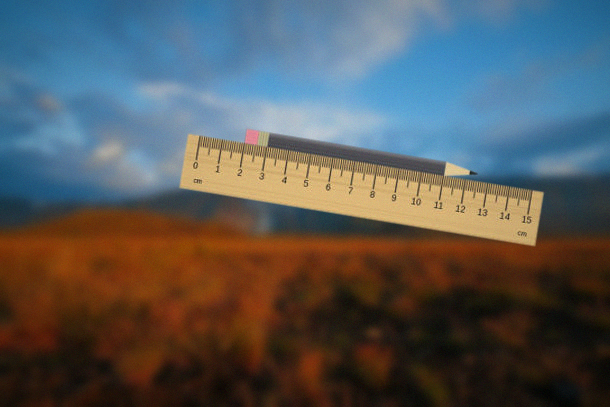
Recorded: 10.5,cm
